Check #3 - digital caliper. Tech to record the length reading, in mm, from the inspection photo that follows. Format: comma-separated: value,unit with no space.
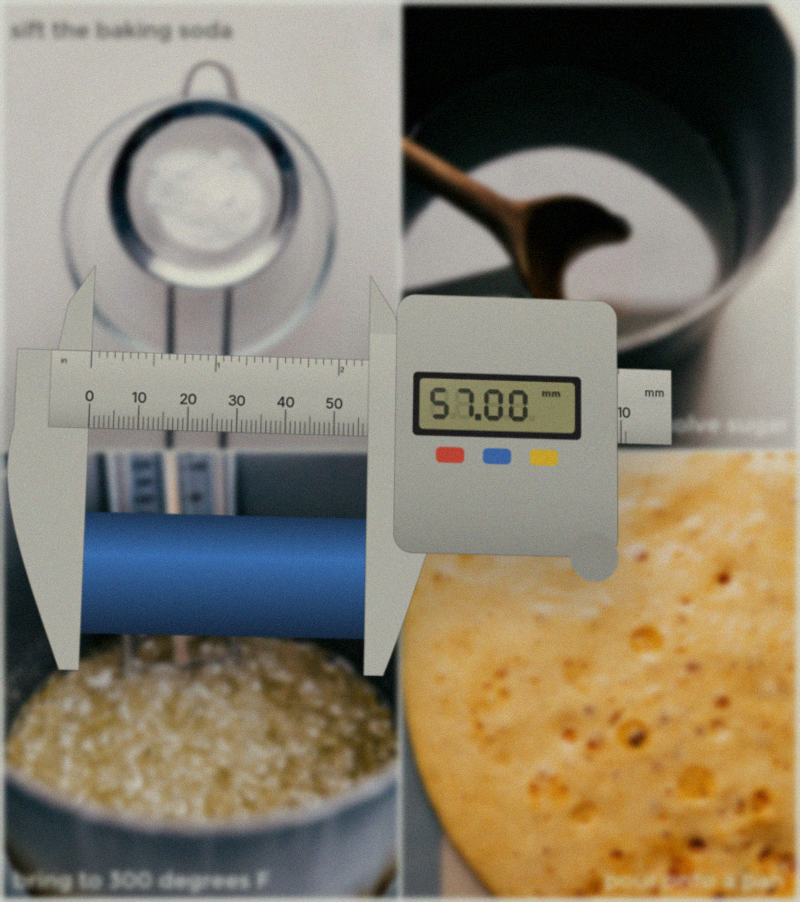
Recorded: 57.00,mm
